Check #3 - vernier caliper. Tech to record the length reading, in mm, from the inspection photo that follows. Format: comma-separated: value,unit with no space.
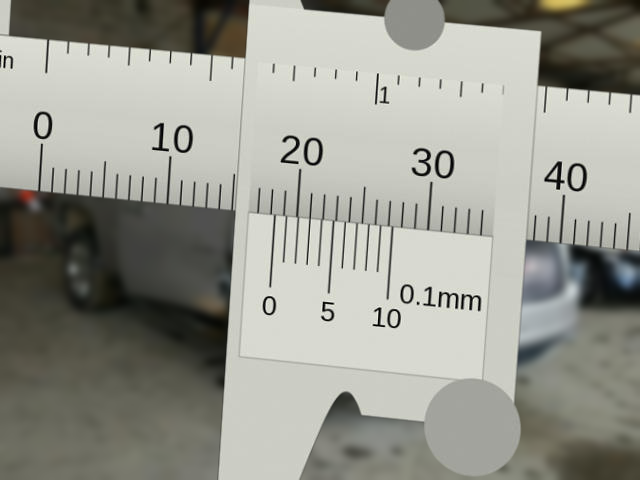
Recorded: 18.3,mm
